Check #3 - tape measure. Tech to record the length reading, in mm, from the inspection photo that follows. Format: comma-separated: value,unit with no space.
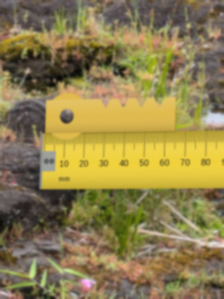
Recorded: 65,mm
